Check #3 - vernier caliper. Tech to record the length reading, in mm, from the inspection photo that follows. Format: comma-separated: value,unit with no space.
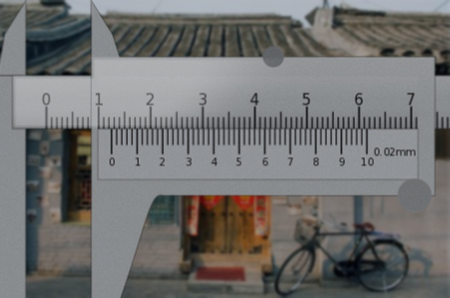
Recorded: 12.5,mm
